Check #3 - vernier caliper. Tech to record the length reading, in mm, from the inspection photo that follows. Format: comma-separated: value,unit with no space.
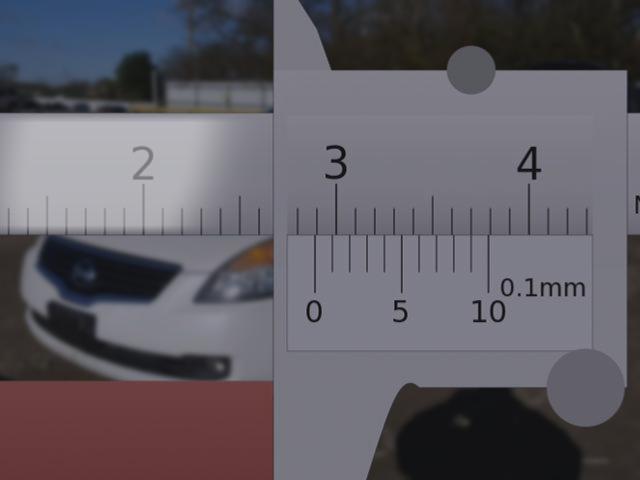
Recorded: 28.9,mm
